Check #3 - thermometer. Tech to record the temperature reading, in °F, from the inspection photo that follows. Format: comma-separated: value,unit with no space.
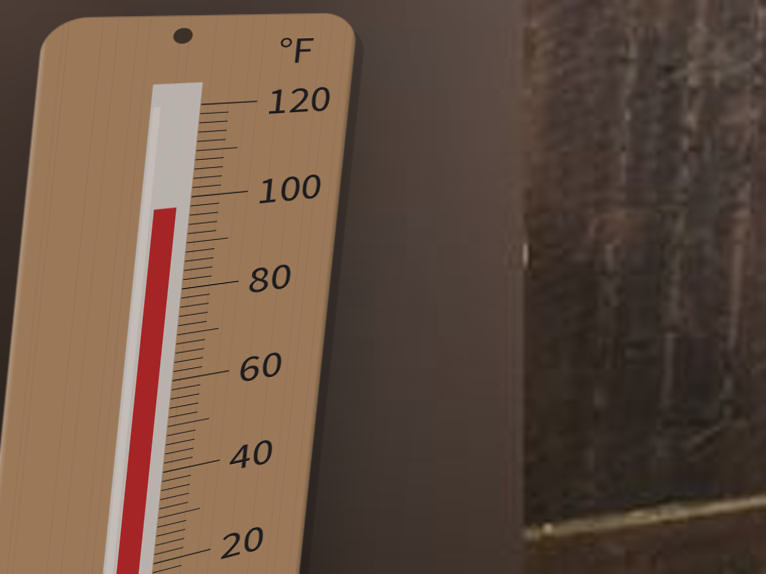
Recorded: 98,°F
